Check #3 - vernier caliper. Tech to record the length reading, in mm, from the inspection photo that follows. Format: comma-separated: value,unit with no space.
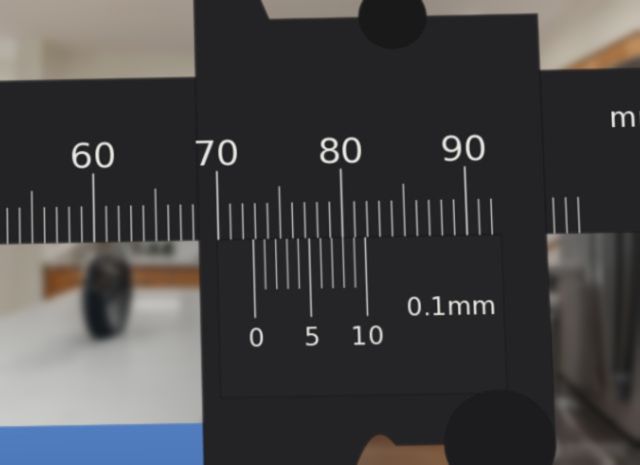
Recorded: 72.8,mm
